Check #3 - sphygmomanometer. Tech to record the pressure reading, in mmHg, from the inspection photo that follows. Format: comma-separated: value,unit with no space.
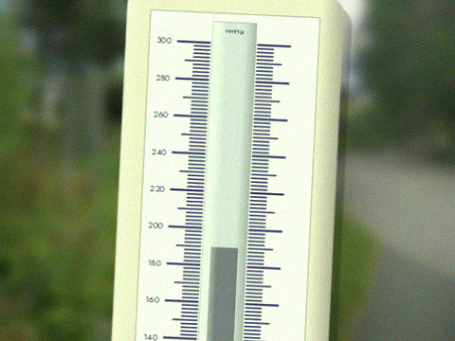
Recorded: 190,mmHg
